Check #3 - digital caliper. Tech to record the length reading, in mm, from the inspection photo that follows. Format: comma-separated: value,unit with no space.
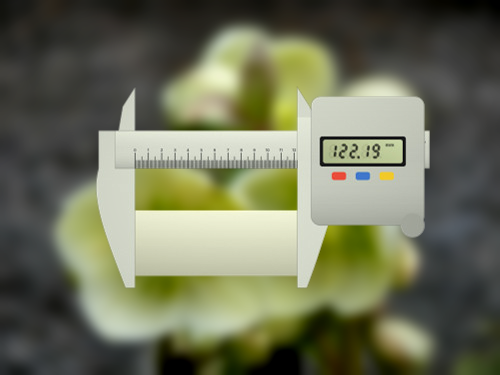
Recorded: 122.19,mm
